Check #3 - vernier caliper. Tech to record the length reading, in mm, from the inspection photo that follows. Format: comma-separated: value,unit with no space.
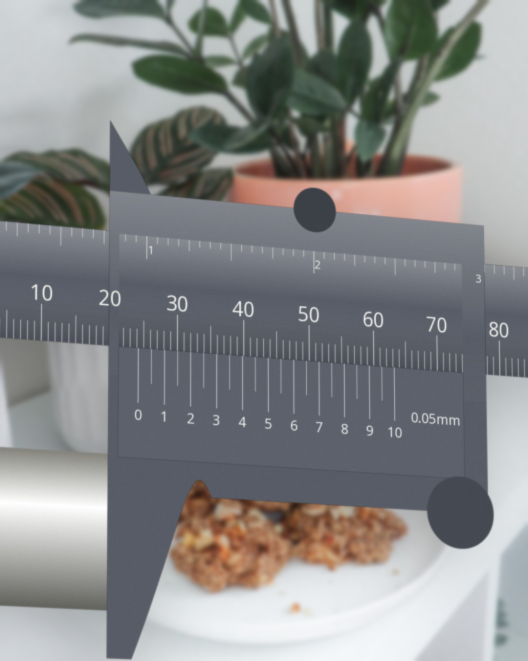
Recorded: 24.2,mm
